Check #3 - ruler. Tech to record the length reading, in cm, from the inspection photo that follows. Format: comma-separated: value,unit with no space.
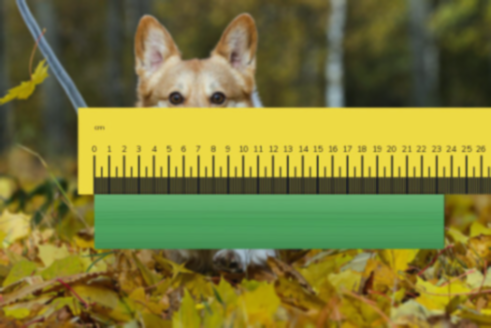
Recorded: 23.5,cm
